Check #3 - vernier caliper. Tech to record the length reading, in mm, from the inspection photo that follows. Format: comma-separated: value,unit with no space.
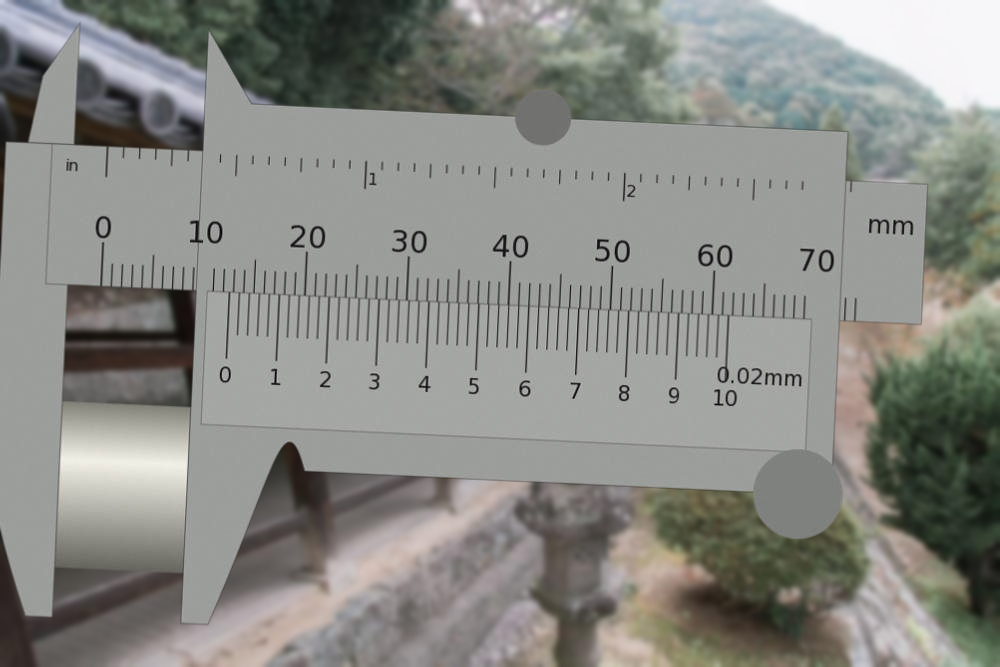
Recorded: 12.6,mm
